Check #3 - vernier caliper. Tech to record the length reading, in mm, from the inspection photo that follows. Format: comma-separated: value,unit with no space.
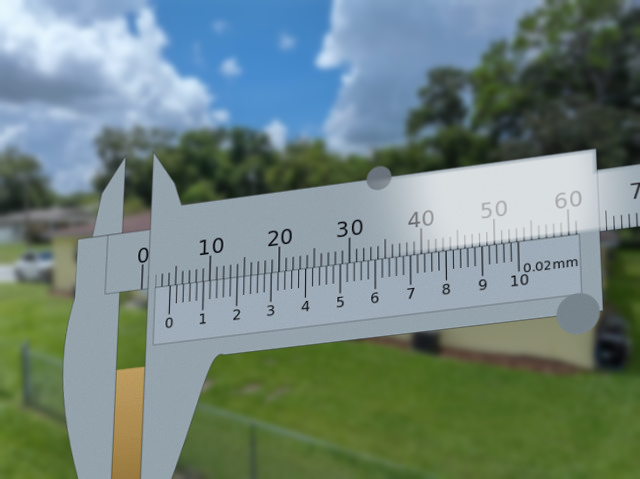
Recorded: 4.2,mm
